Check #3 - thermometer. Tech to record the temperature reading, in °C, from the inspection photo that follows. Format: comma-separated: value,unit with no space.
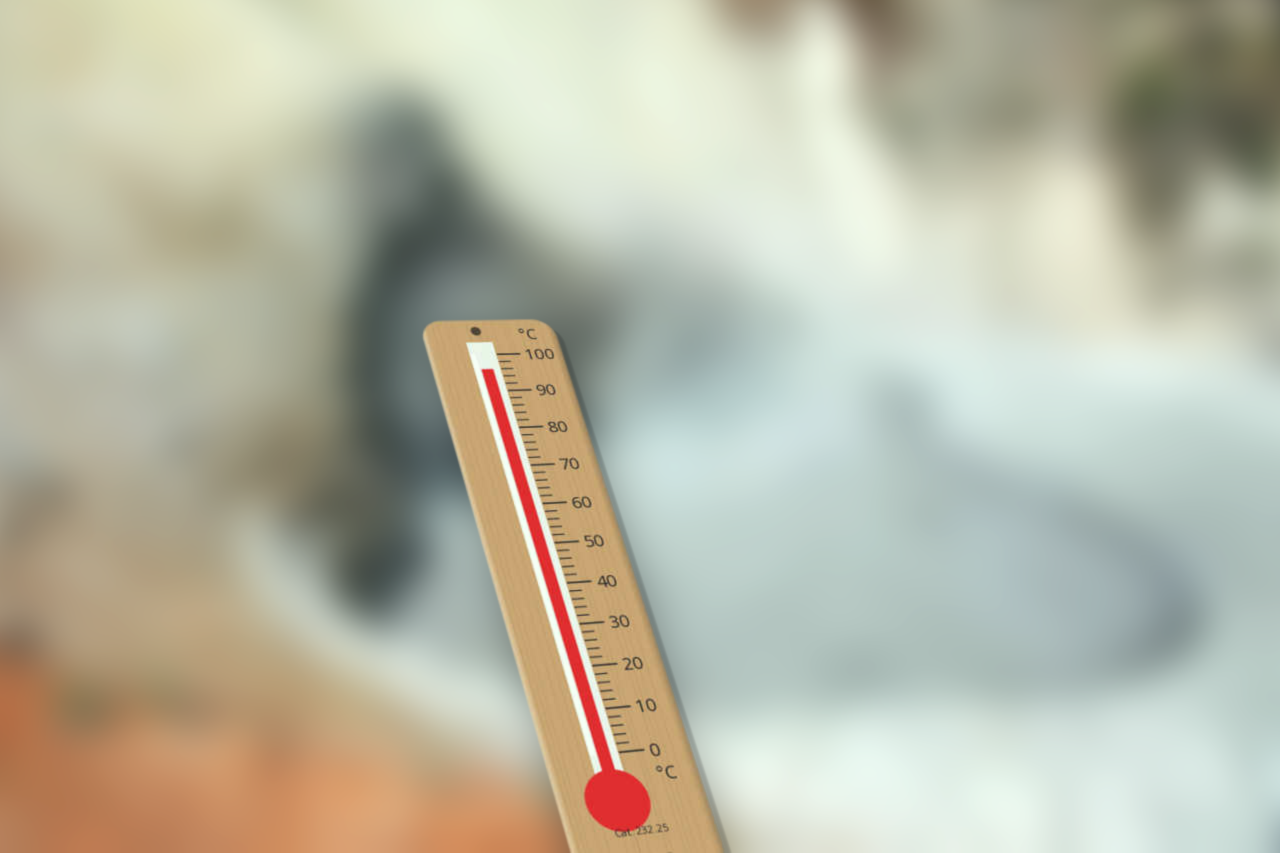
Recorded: 96,°C
